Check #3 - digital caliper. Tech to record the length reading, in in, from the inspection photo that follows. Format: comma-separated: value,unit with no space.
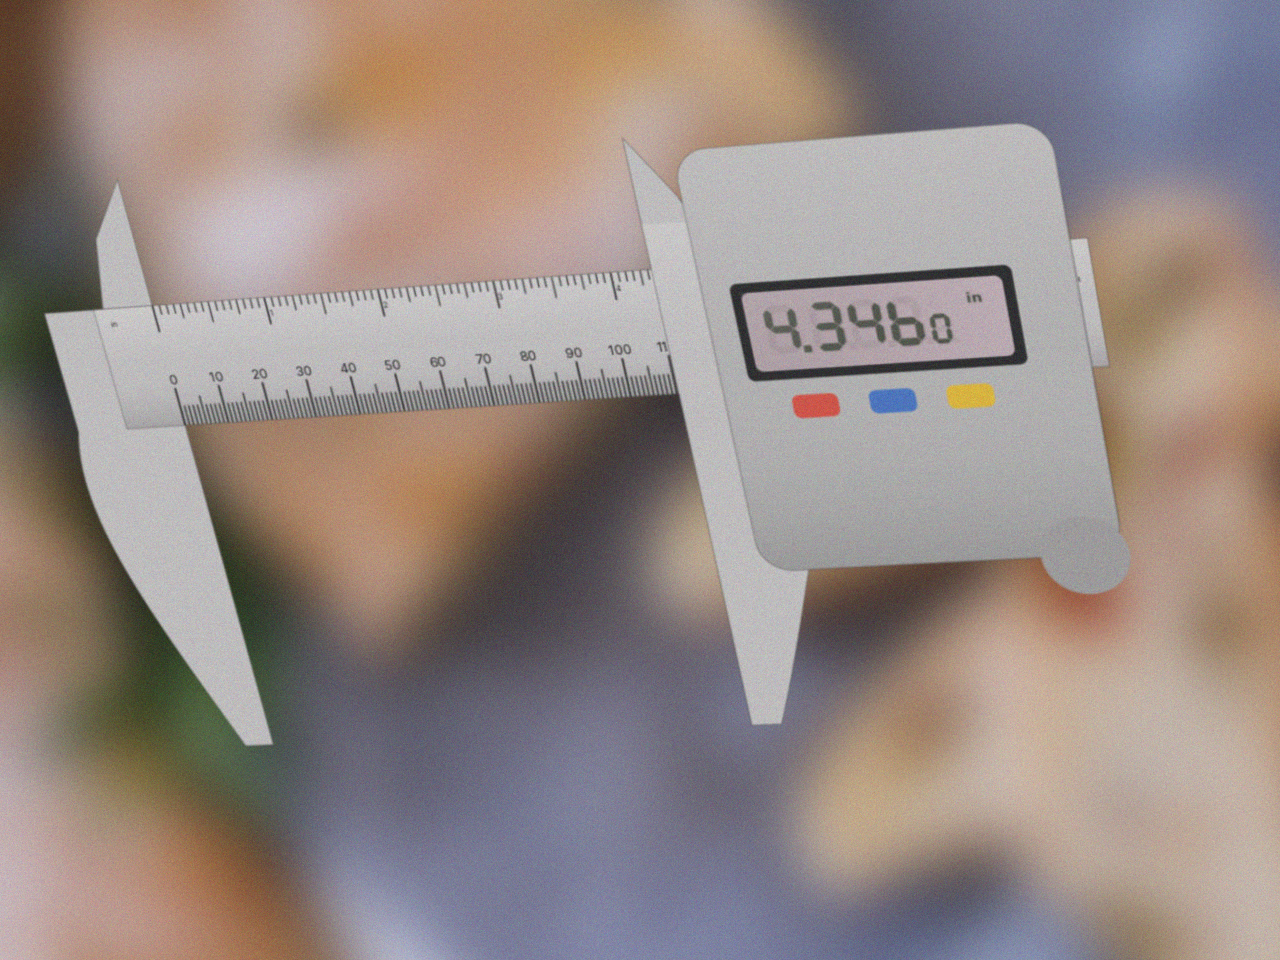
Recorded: 4.3460,in
